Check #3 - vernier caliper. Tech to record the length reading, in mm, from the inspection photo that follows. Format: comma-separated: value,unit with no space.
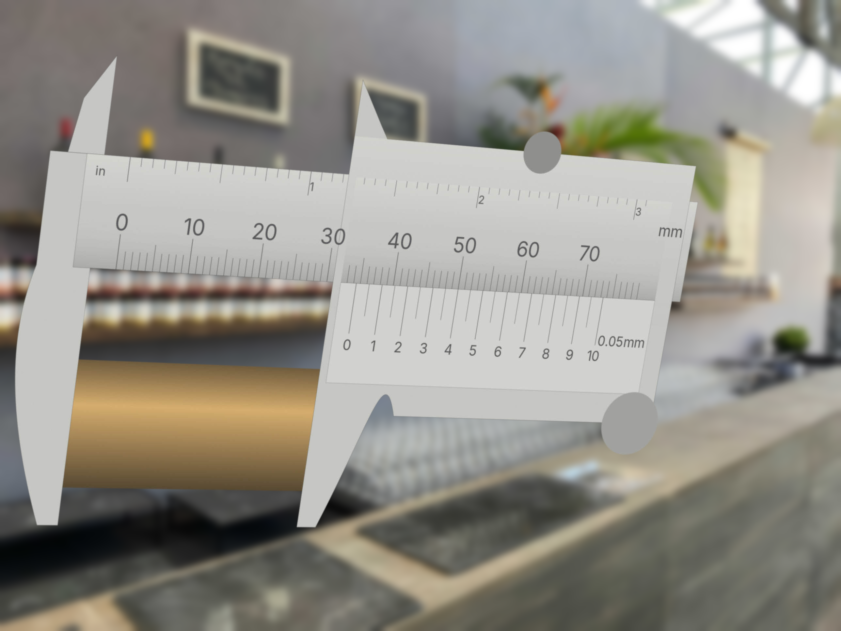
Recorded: 34.4,mm
